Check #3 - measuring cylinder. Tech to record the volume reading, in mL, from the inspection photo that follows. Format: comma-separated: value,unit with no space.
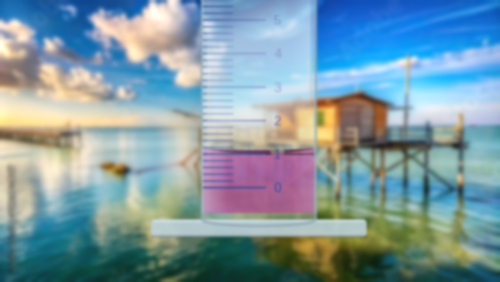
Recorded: 1,mL
